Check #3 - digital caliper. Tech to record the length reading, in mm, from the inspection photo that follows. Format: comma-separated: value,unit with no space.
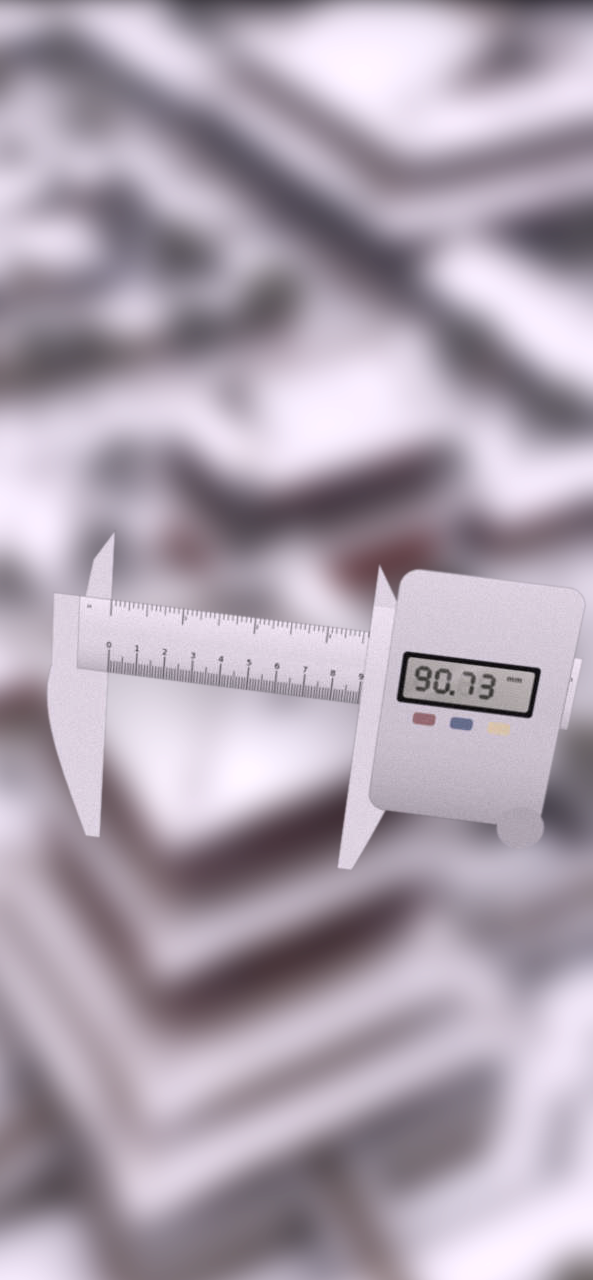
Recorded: 90.73,mm
